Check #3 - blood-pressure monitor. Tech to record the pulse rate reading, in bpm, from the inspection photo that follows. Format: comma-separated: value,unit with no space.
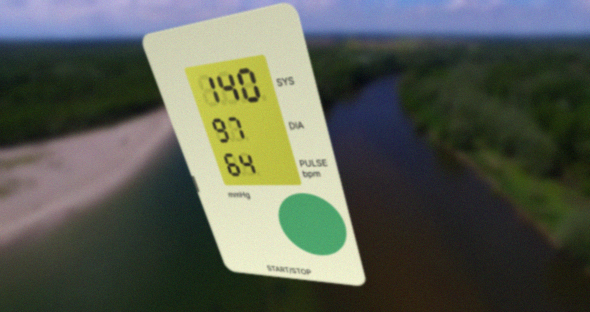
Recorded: 64,bpm
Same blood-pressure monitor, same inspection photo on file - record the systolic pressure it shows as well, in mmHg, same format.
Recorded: 140,mmHg
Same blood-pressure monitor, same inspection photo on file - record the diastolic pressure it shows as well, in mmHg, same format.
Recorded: 97,mmHg
